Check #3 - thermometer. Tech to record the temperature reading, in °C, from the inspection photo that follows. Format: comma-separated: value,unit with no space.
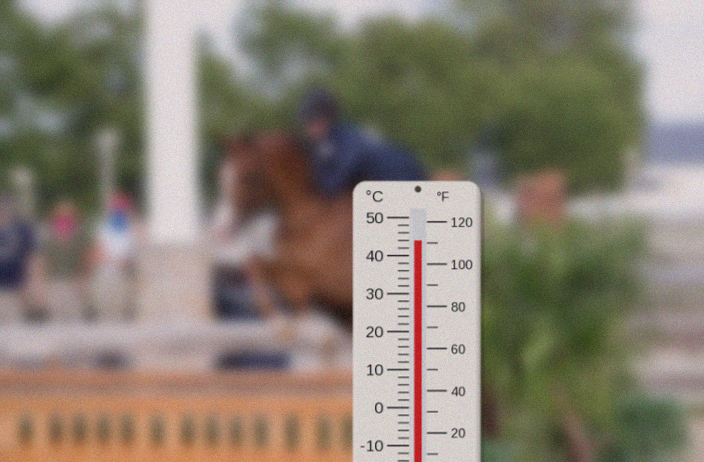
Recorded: 44,°C
